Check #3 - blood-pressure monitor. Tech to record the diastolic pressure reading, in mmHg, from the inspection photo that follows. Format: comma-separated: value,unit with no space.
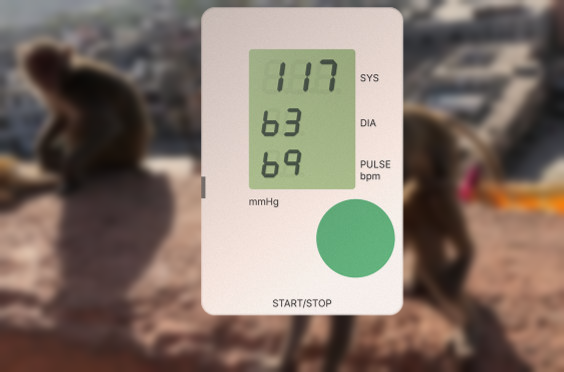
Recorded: 63,mmHg
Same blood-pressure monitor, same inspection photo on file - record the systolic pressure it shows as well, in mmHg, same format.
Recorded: 117,mmHg
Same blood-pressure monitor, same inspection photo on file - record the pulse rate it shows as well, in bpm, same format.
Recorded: 69,bpm
